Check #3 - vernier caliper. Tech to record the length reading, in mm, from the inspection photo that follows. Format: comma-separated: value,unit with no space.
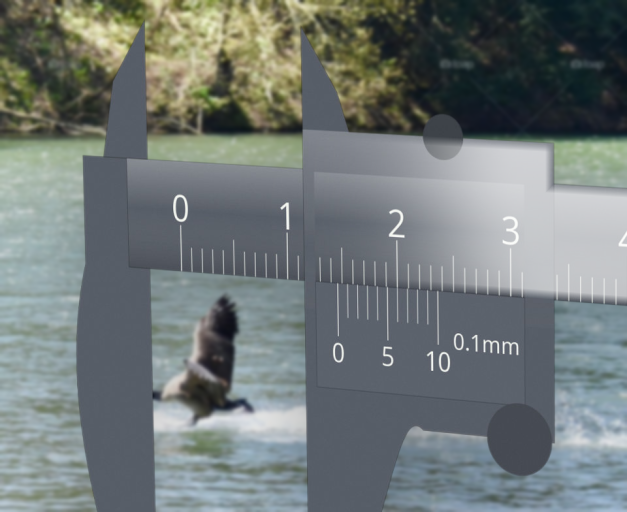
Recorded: 14.6,mm
